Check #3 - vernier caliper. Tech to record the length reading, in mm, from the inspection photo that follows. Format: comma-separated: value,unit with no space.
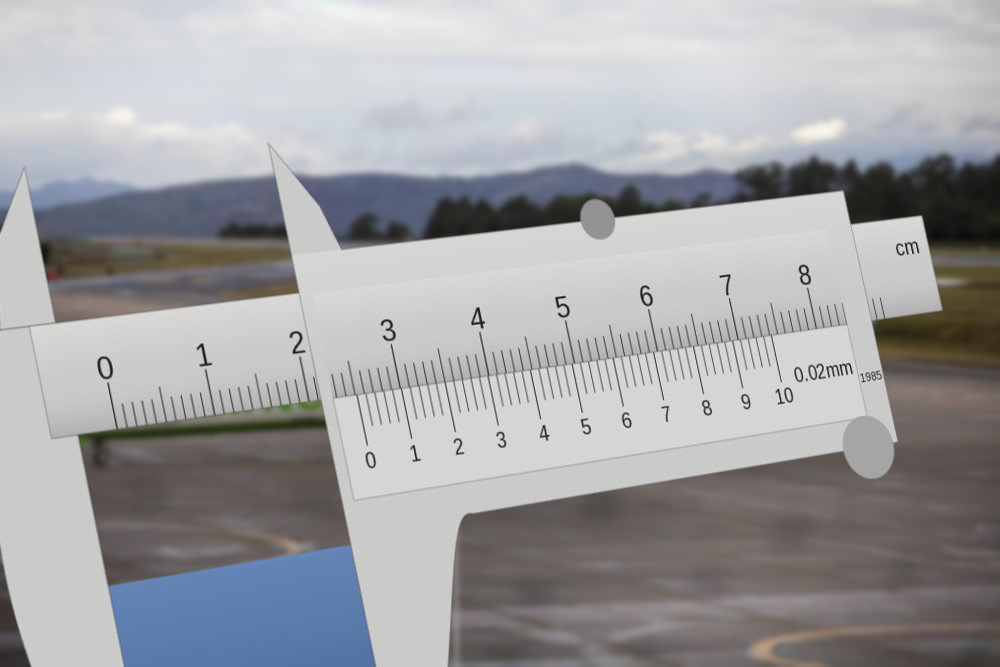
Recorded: 25.2,mm
